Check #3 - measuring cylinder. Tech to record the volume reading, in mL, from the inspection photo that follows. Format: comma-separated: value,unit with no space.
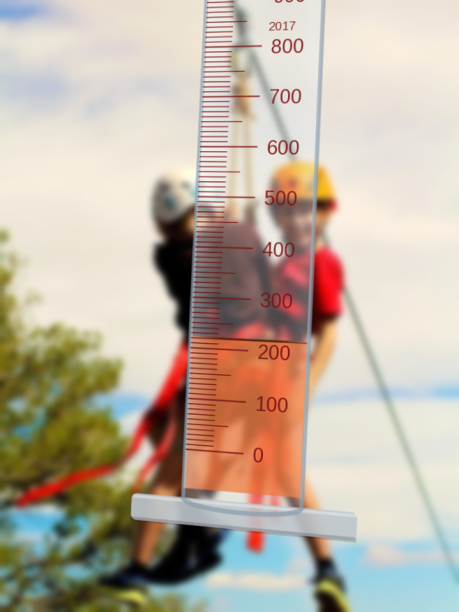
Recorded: 220,mL
